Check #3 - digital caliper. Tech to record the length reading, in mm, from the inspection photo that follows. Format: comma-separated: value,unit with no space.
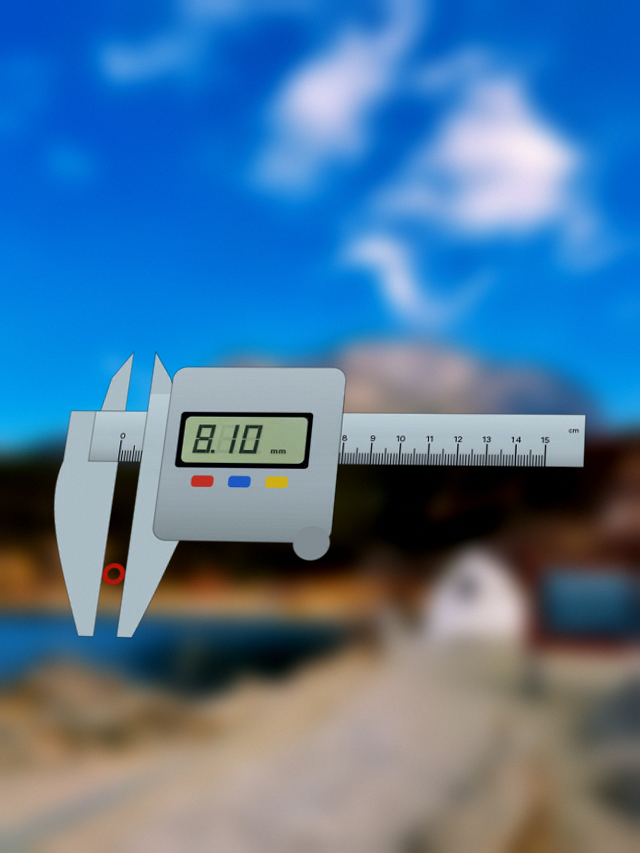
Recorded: 8.10,mm
